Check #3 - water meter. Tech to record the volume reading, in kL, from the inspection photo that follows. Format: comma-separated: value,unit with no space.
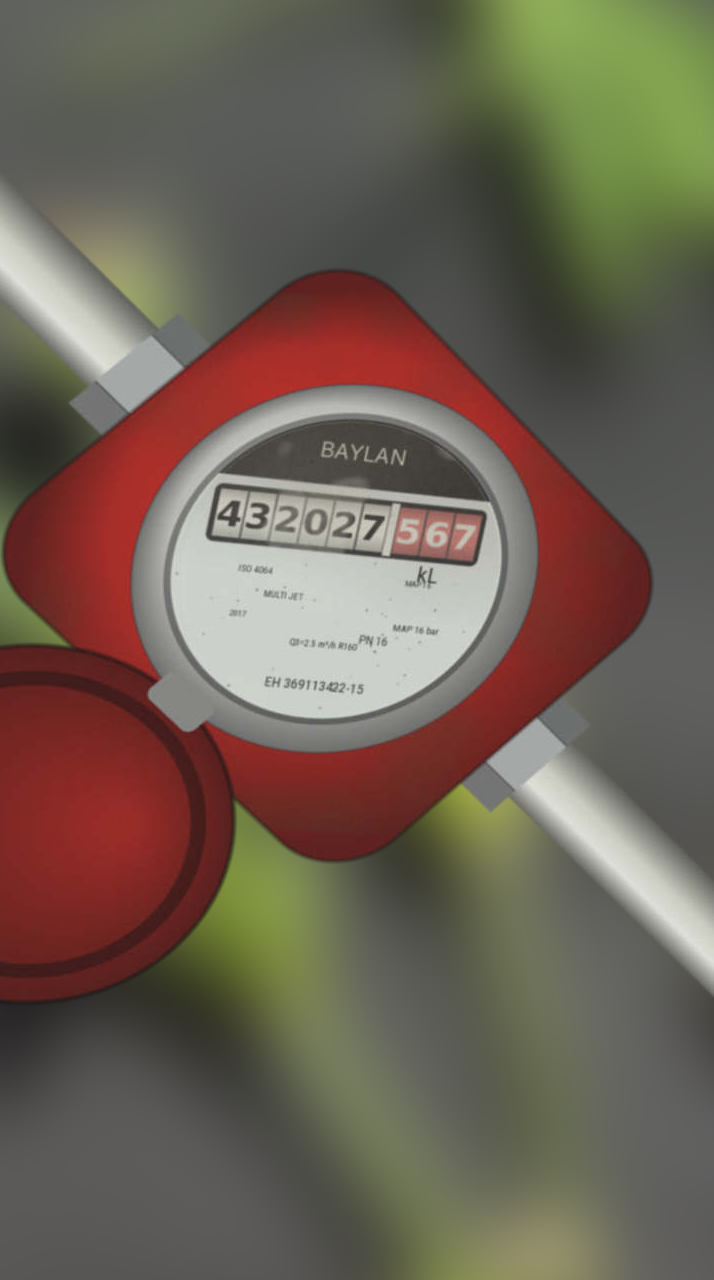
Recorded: 432027.567,kL
